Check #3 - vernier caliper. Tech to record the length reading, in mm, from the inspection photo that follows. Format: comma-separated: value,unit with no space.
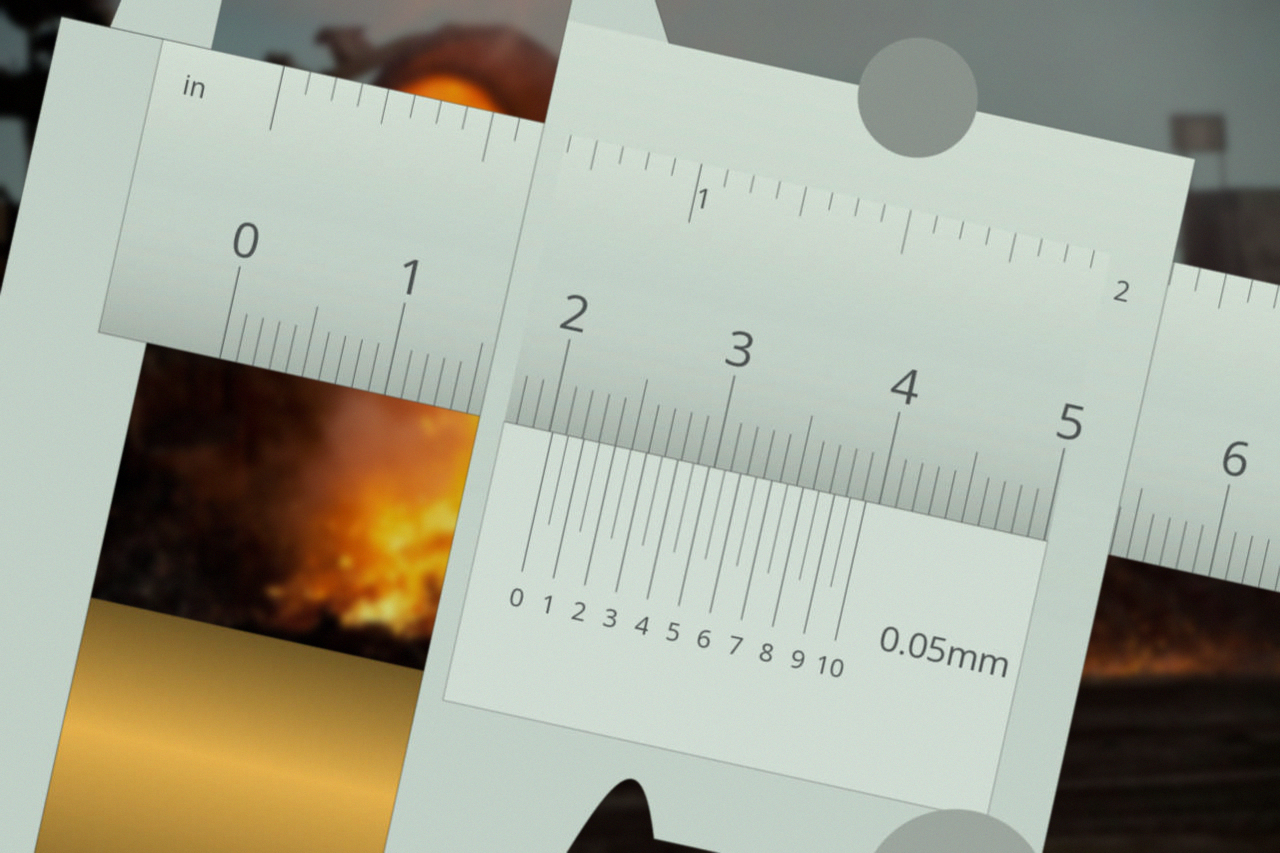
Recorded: 20.2,mm
